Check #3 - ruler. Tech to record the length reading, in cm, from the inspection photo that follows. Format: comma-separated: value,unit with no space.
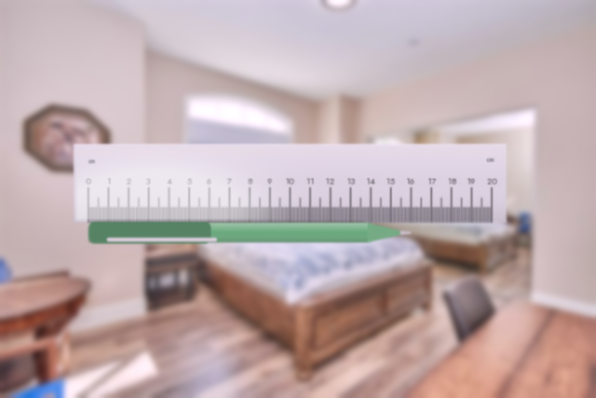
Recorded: 16,cm
